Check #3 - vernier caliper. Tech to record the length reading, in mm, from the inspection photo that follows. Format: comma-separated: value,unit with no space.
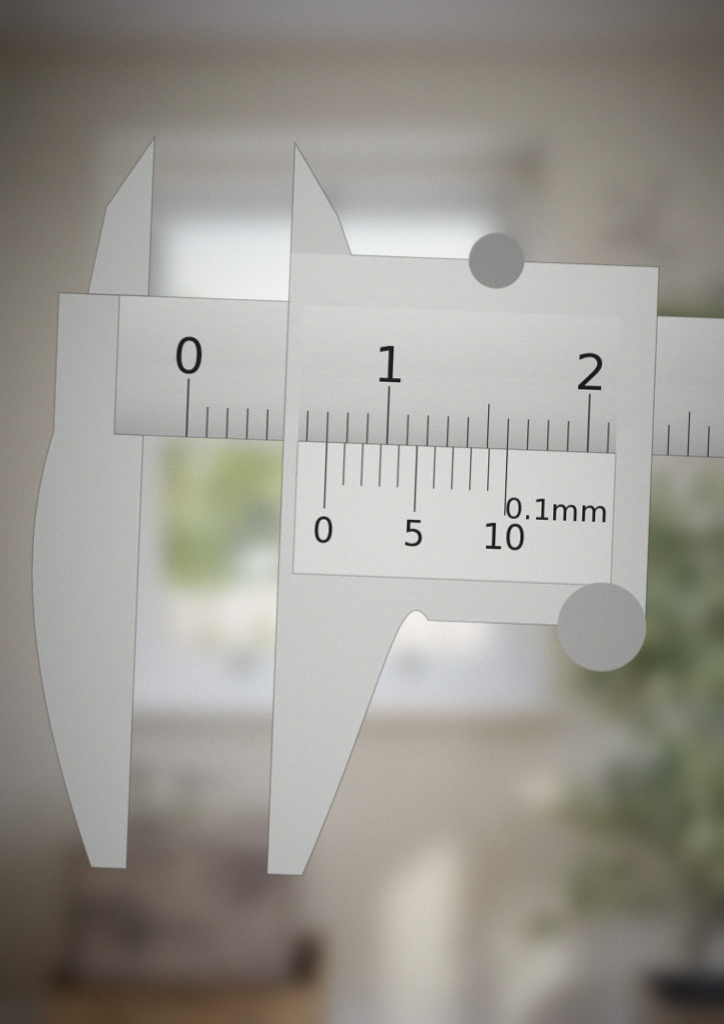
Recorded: 7.0,mm
